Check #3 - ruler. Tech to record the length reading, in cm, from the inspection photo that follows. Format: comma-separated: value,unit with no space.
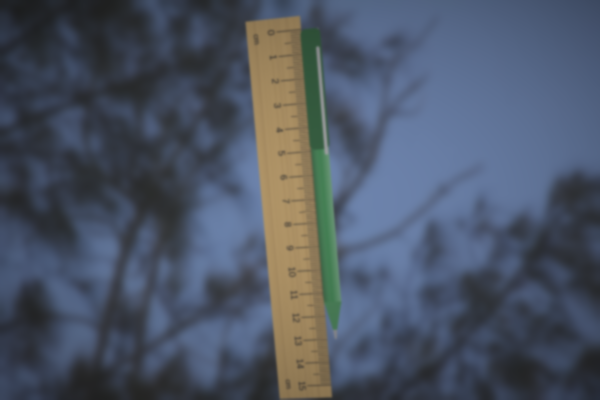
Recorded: 13,cm
